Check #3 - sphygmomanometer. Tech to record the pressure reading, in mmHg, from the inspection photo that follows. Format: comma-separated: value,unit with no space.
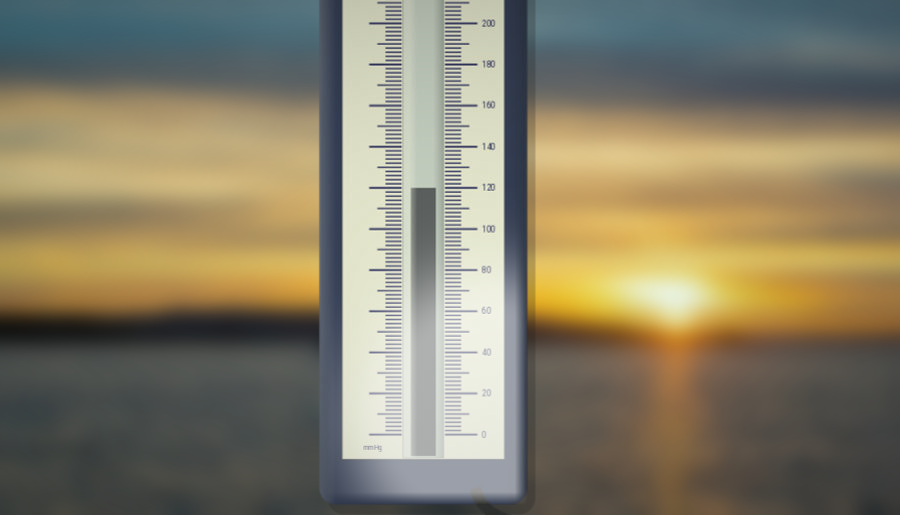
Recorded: 120,mmHg
